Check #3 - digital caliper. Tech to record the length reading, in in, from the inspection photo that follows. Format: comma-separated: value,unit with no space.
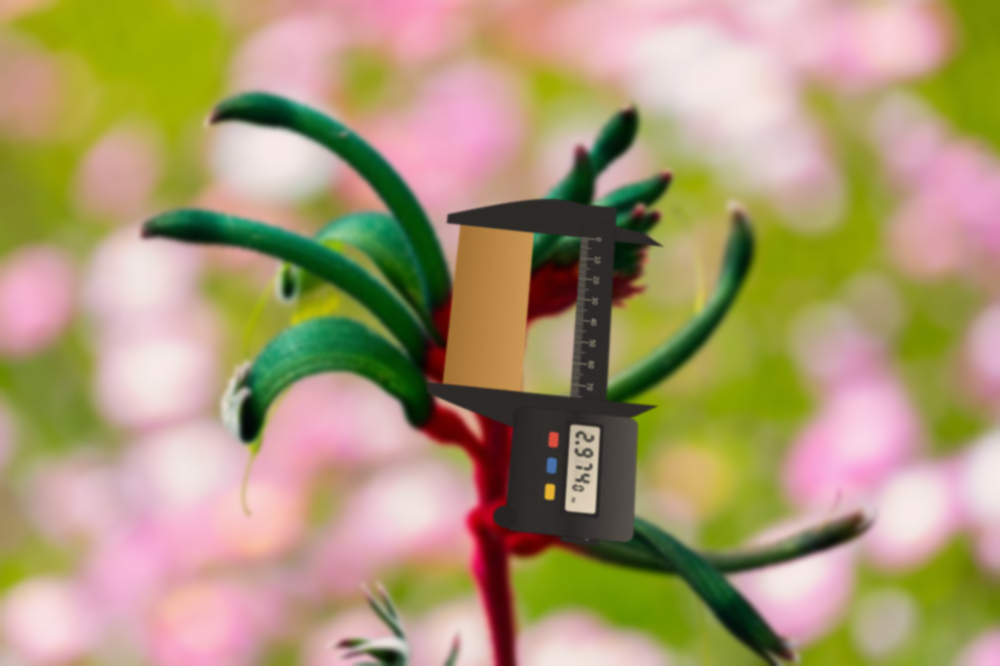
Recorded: 2.9740,in
